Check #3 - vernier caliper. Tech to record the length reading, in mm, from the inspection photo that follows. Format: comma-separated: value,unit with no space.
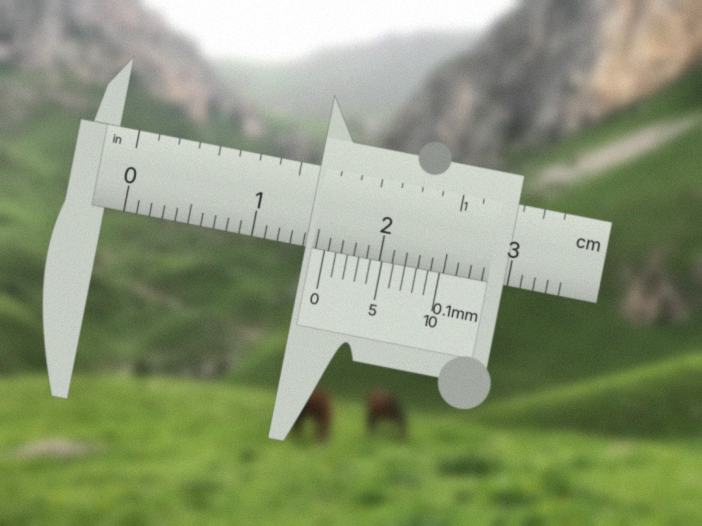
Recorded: 15.7,mm
